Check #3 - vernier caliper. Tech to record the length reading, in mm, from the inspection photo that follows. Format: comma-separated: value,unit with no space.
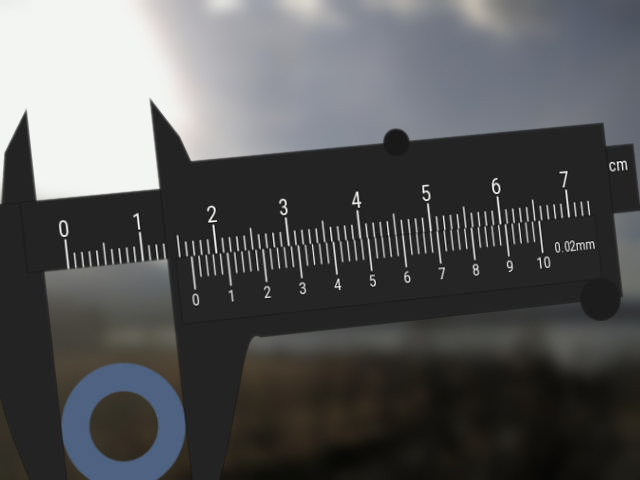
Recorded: 16.6,mm
